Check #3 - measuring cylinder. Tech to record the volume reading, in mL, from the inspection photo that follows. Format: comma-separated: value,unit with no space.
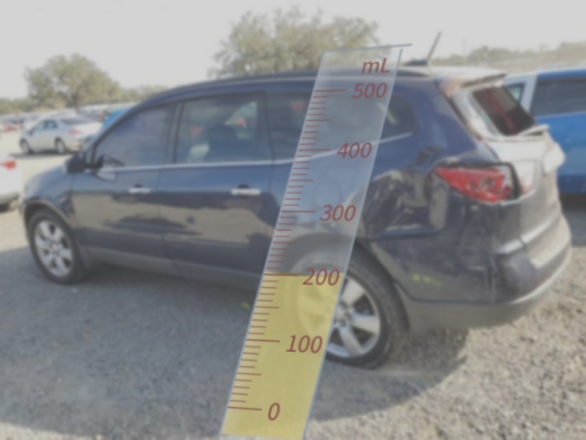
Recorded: 200,mL
